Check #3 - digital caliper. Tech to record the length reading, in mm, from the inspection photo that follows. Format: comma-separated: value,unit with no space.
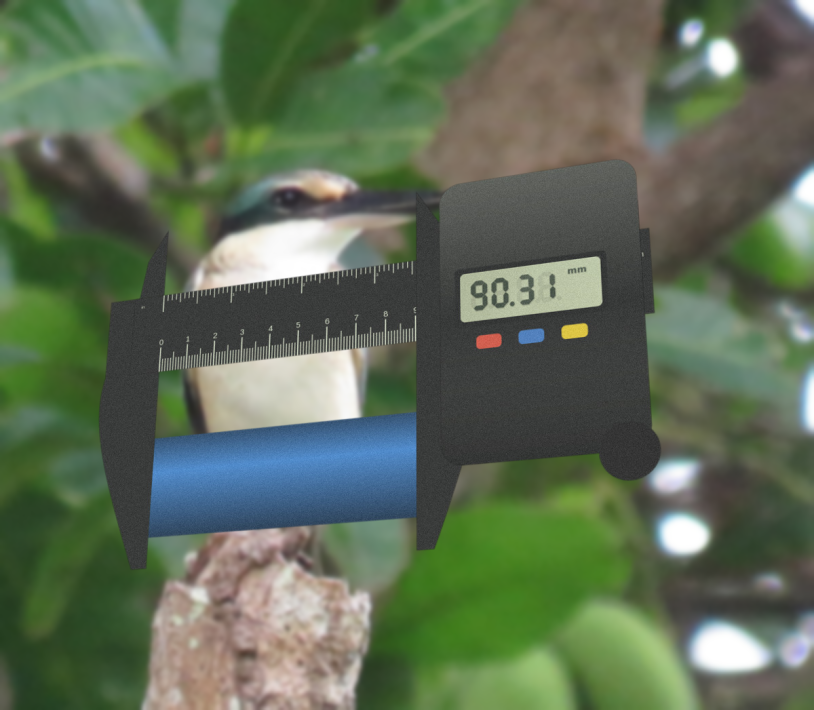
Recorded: 90.31,mm
